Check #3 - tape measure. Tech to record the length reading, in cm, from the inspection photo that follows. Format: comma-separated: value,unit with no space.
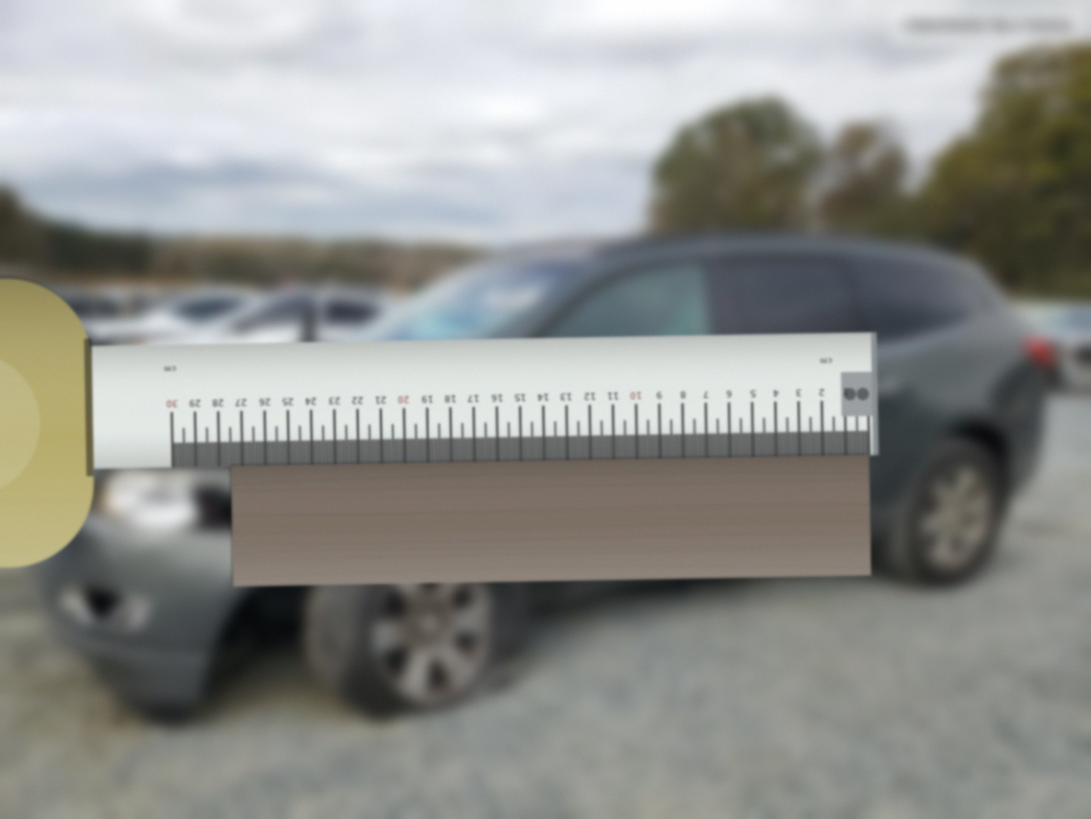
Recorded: 27.5,cm
